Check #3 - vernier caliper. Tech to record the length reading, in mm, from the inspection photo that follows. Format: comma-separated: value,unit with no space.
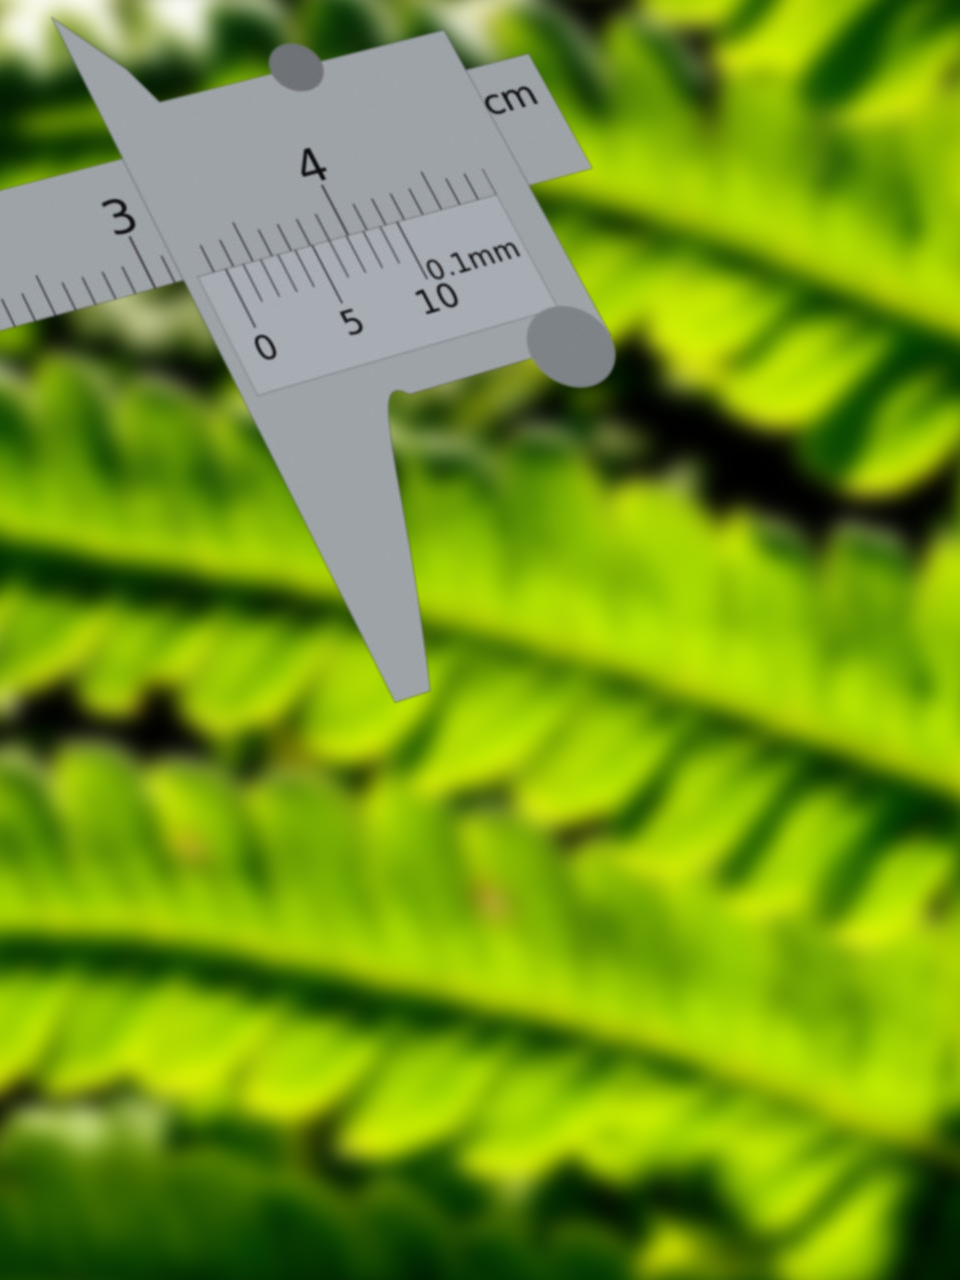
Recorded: 33.6,mm
